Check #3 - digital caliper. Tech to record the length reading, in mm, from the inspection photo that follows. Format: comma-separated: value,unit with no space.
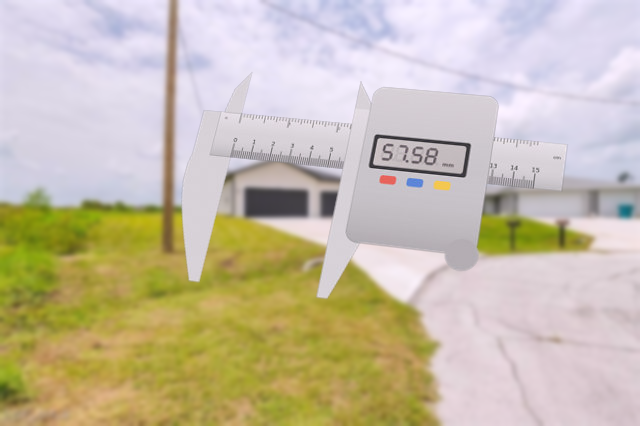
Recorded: 57.58,mm
